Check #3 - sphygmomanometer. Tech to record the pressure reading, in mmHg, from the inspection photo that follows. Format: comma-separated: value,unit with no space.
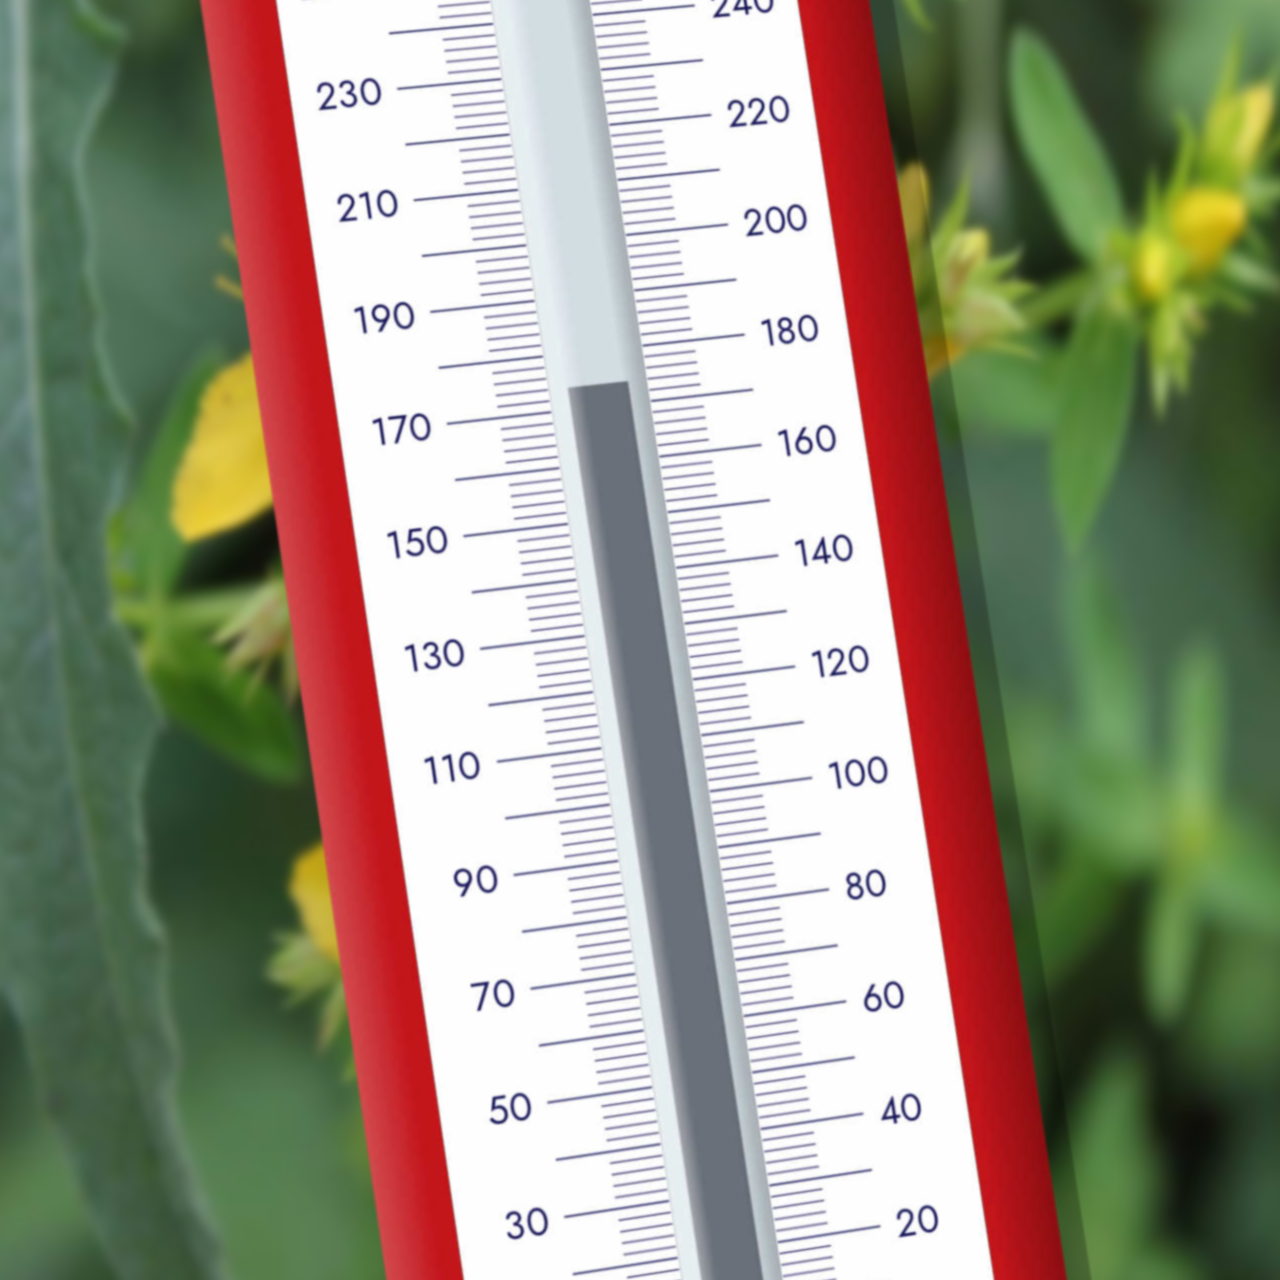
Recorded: 174,mmHg
